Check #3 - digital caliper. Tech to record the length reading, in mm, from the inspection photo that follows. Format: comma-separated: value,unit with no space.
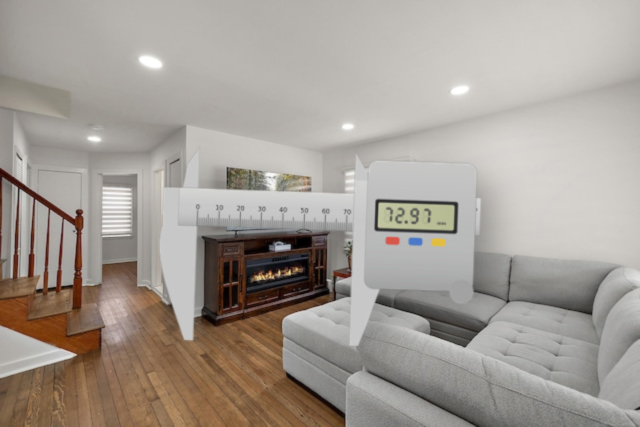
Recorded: 72.97,mm
